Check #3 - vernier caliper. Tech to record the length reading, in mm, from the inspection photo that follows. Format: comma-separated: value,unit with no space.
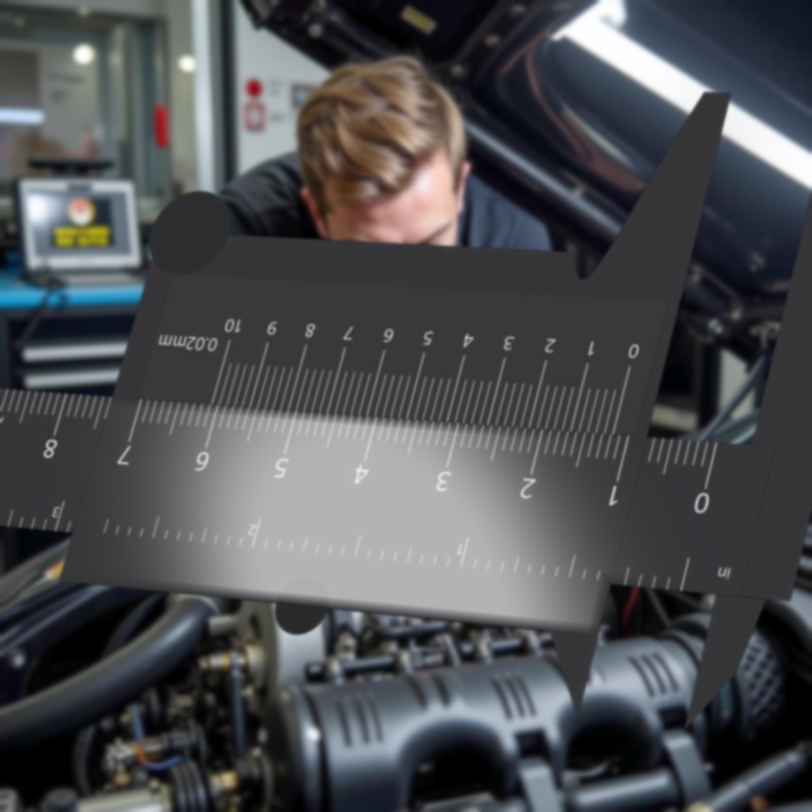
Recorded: 11.8,mm
